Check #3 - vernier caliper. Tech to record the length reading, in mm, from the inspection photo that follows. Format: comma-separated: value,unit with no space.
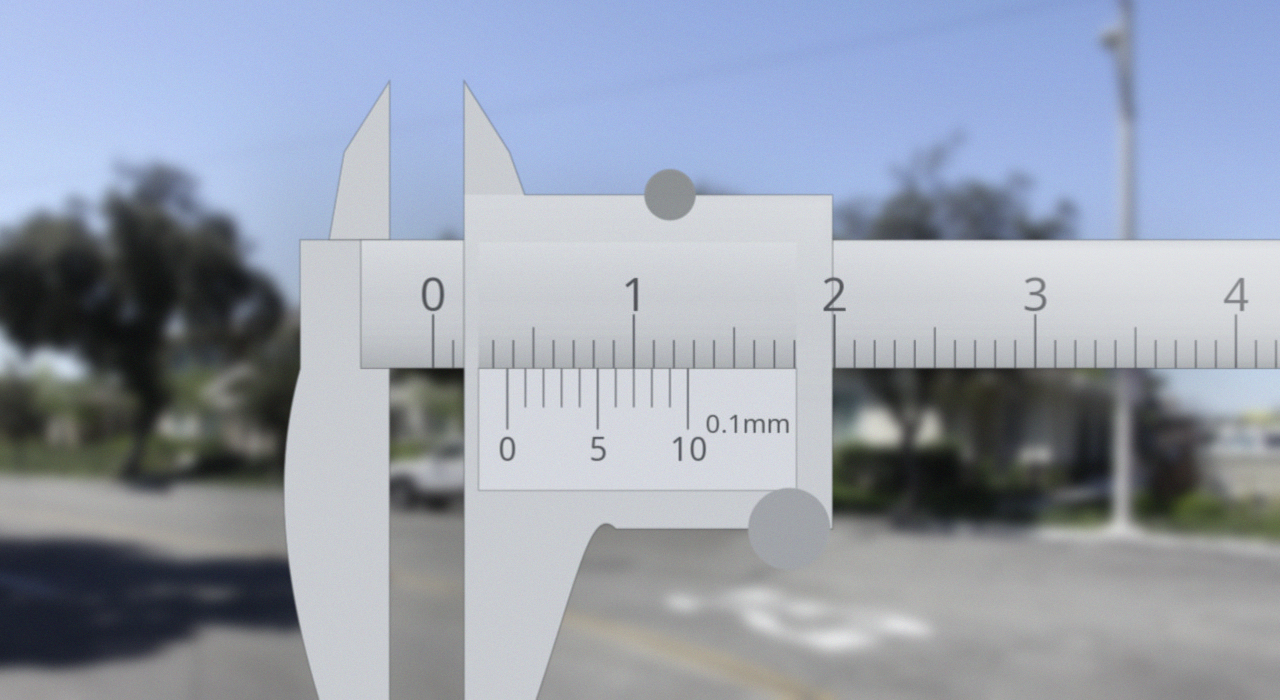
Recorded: 3.7,mm
